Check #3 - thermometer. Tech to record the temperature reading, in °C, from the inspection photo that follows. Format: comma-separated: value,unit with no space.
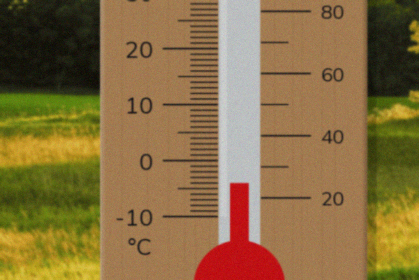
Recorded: -4,°C
